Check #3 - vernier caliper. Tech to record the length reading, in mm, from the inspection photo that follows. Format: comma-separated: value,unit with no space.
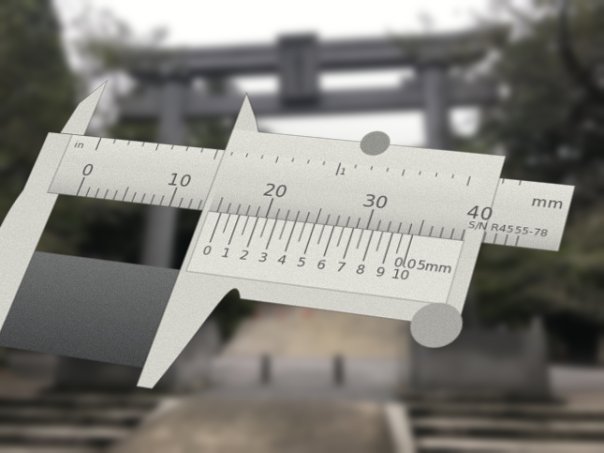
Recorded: 15.4,mm
